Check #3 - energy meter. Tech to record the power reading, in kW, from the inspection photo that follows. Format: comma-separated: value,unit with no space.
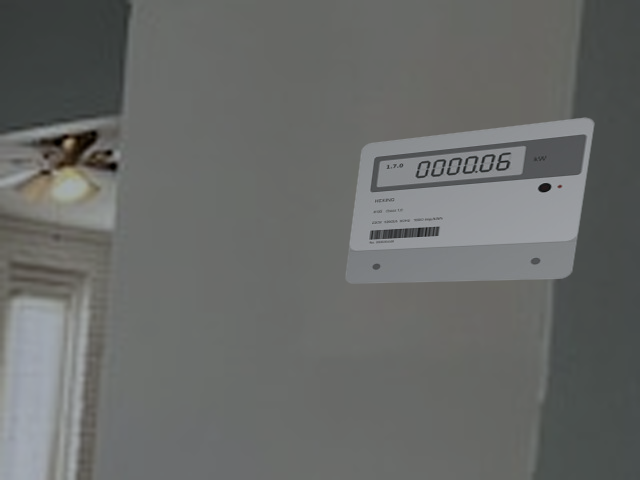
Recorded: 0.06,kW
